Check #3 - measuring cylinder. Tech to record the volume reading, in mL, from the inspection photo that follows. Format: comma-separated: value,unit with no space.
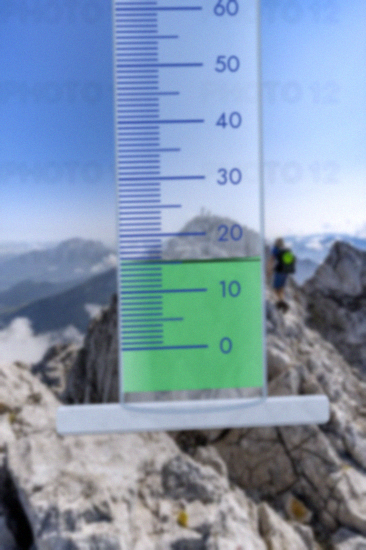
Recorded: 15,mL
